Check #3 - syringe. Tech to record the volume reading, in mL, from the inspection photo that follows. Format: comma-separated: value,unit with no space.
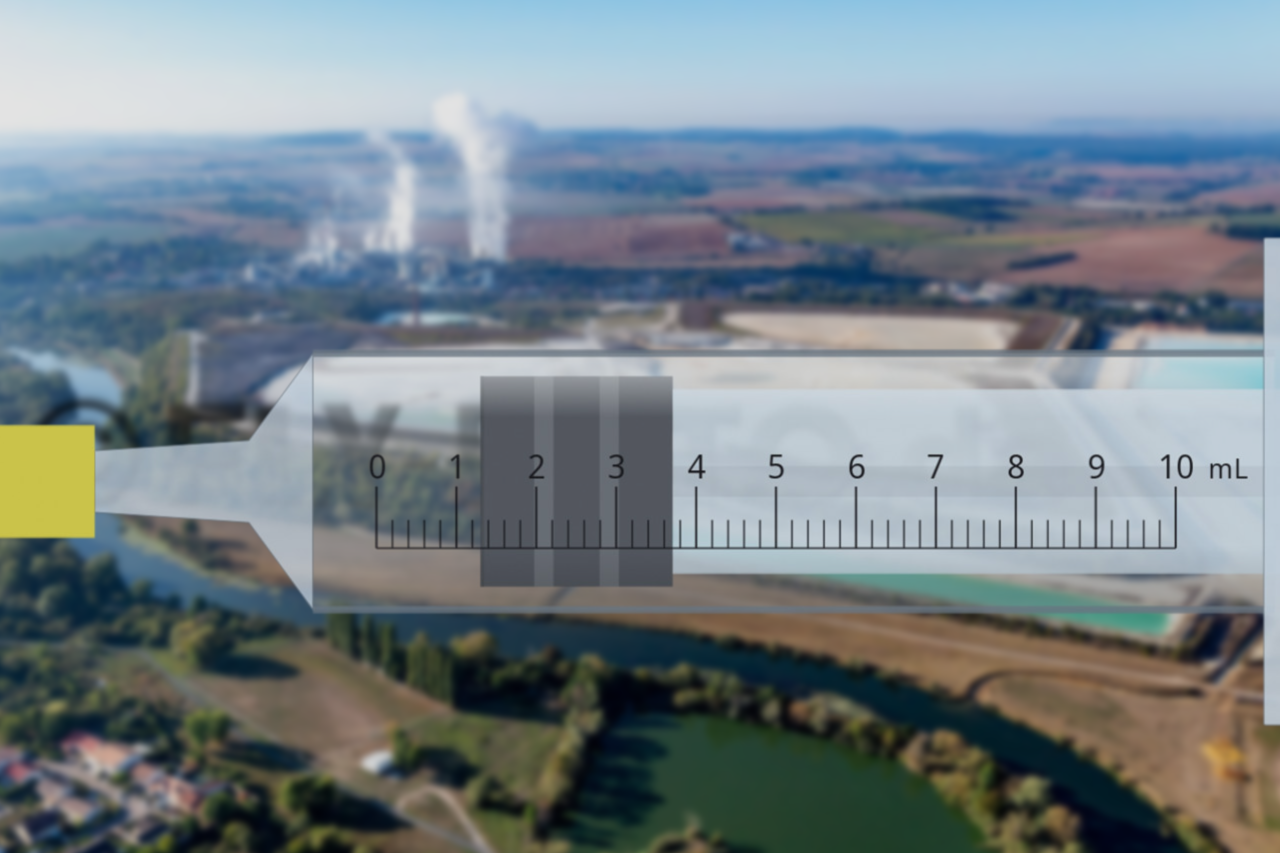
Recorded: 1.3,mL
